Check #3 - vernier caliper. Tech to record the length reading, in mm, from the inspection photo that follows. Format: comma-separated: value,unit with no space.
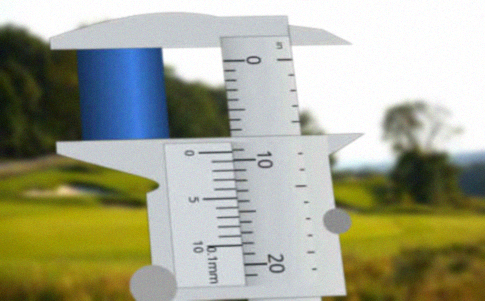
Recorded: 9.2,mm
